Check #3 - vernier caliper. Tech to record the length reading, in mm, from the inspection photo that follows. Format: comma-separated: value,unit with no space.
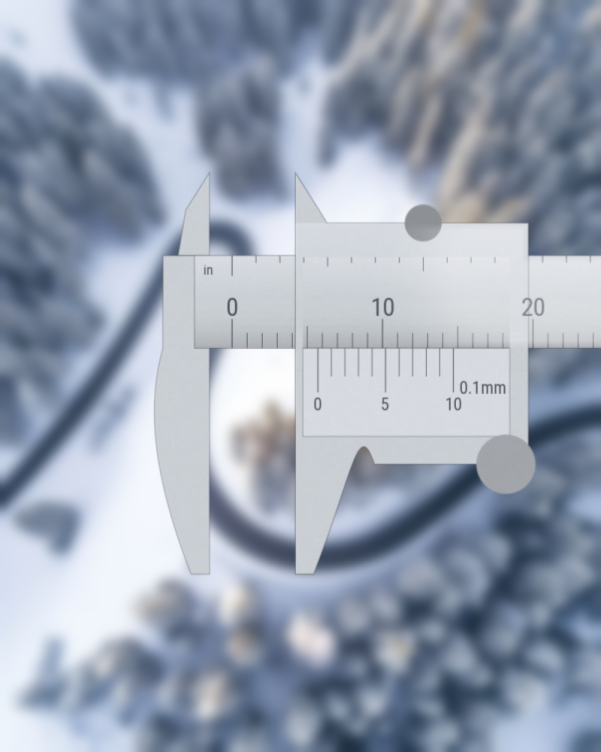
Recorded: 5.7,mm
